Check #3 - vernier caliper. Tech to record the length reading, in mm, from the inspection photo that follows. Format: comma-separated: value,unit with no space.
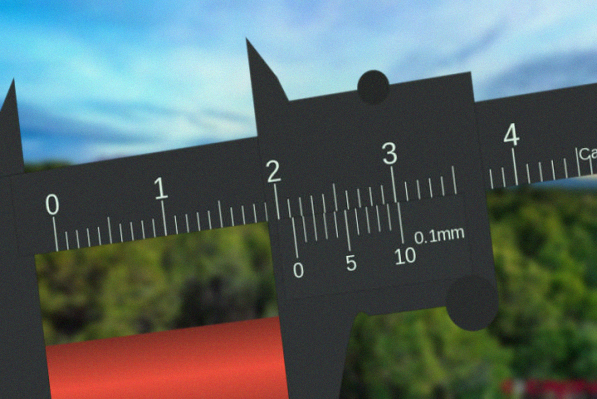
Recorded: 21.2,mm
